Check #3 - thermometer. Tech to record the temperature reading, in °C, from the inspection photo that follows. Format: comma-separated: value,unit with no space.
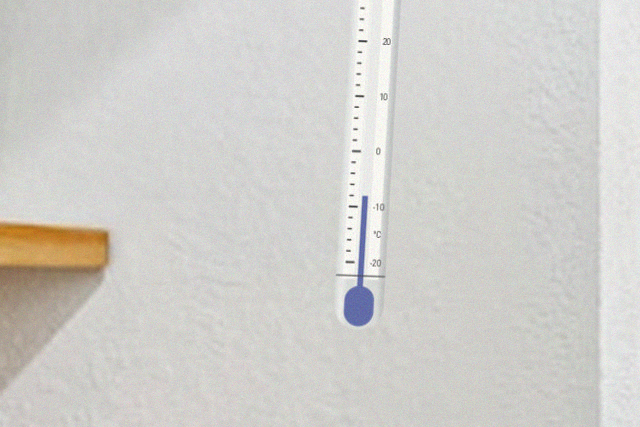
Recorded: -8,°C
